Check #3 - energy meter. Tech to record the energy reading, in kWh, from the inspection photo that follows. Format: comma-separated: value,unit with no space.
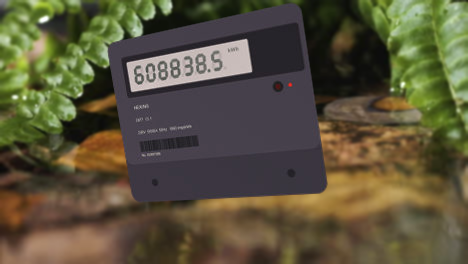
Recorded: 608838.5,kWh
